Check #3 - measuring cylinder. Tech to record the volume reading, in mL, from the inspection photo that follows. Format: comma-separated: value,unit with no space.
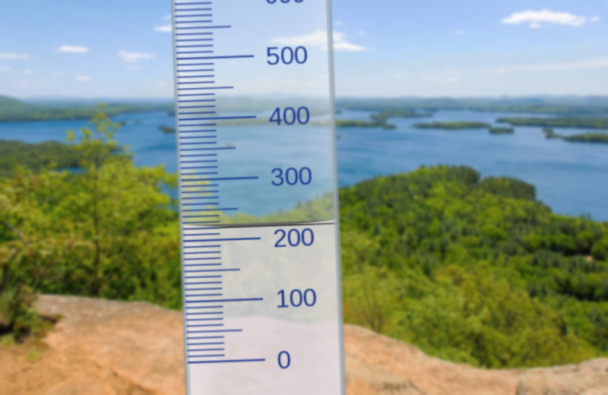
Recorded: 220,mL
